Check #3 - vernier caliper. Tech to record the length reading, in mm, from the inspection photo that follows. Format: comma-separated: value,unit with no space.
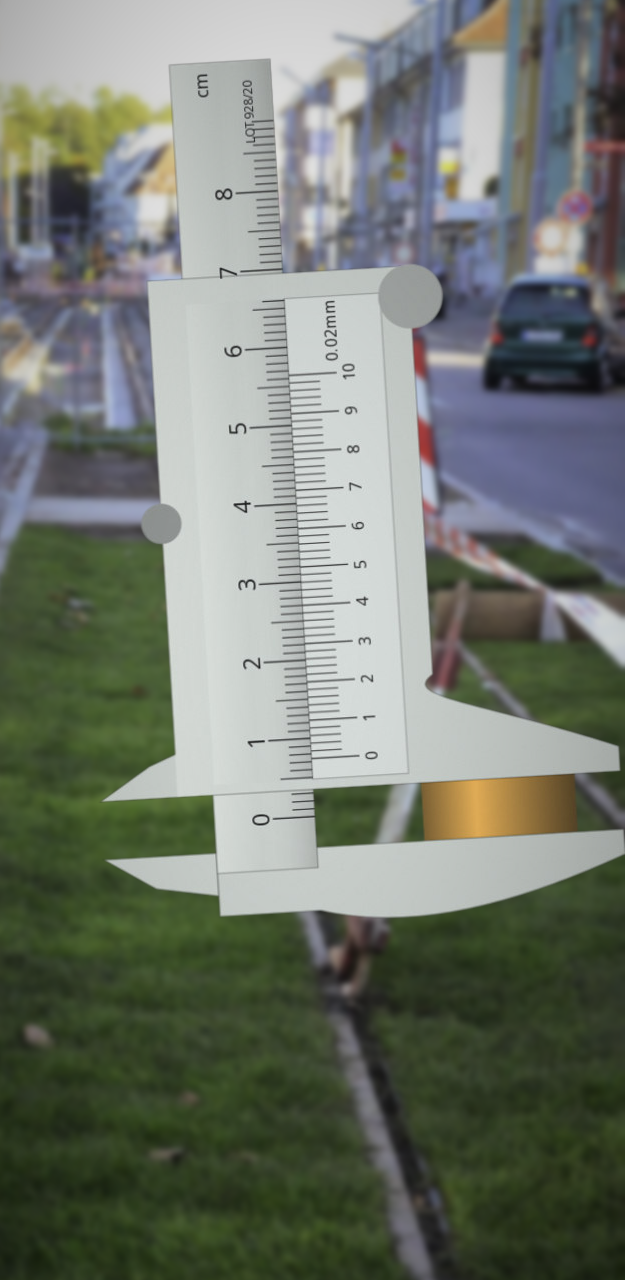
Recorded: 7.4,mm
